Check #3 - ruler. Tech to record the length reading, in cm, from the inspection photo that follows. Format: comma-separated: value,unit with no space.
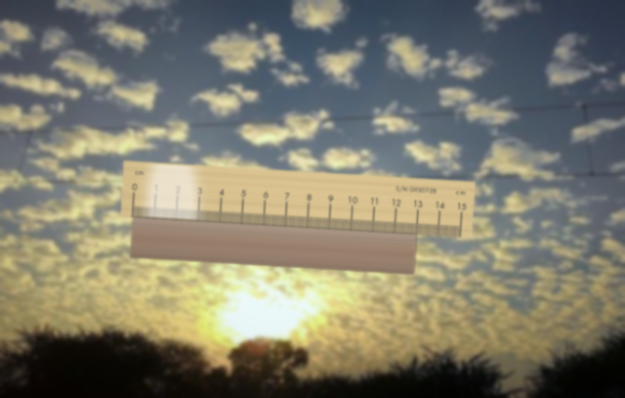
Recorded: 13,cm
